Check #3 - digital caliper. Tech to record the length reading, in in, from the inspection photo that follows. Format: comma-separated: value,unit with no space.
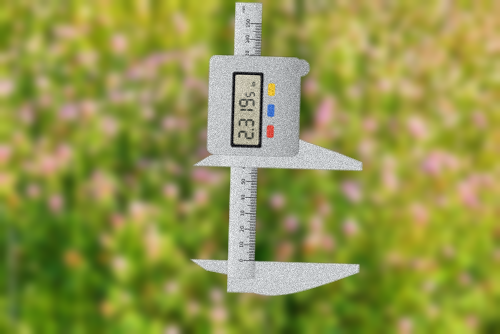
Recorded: 2.3195,in
